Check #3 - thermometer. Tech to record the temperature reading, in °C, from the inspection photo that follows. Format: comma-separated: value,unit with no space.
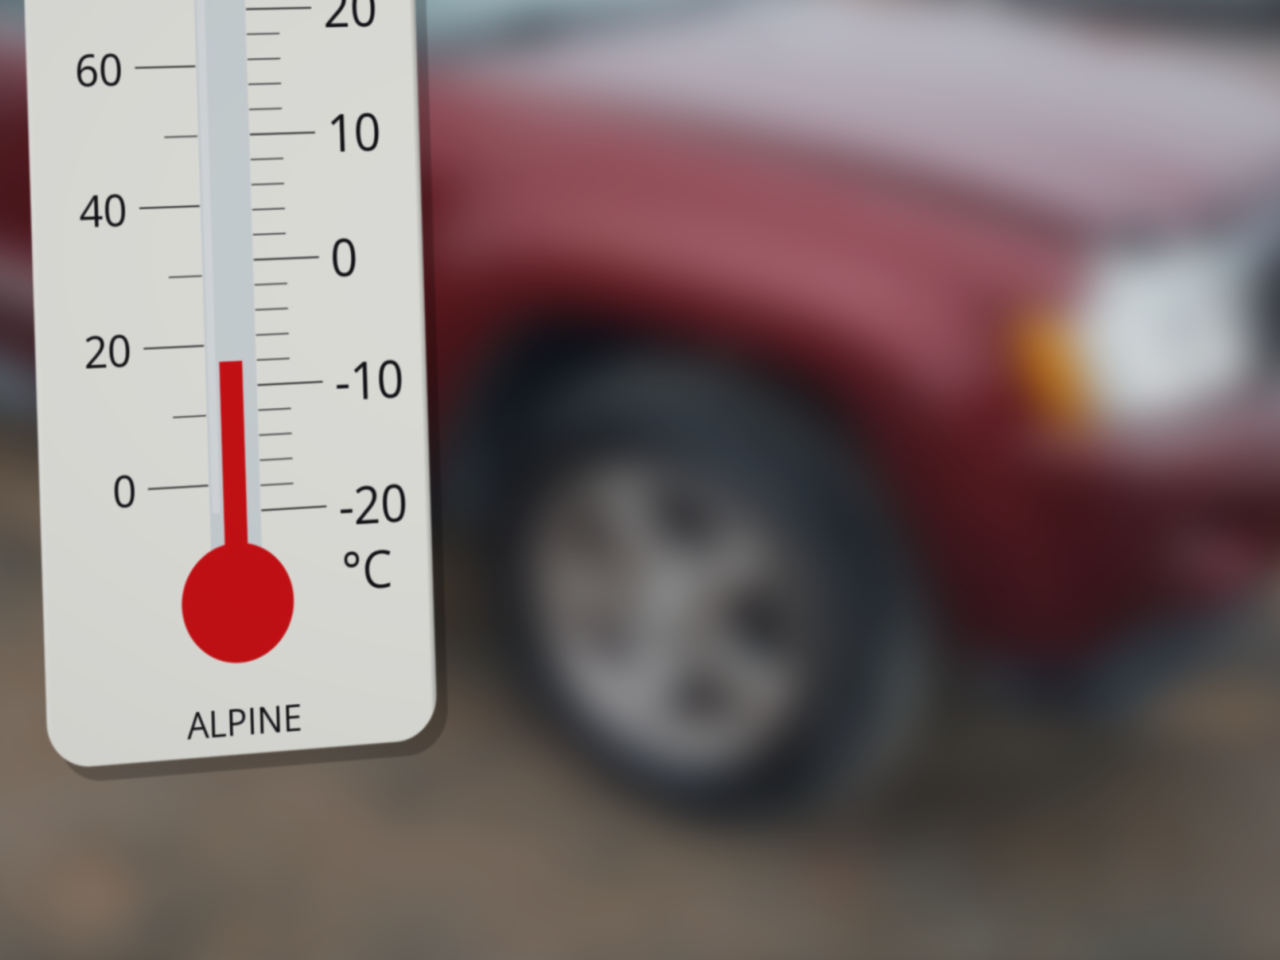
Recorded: -8,°C
